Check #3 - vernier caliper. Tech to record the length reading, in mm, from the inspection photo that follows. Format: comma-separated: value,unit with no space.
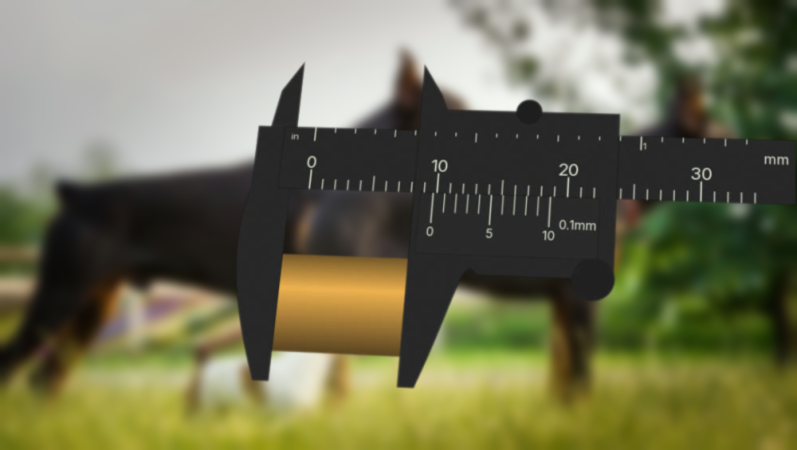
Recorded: 9.7,mm
